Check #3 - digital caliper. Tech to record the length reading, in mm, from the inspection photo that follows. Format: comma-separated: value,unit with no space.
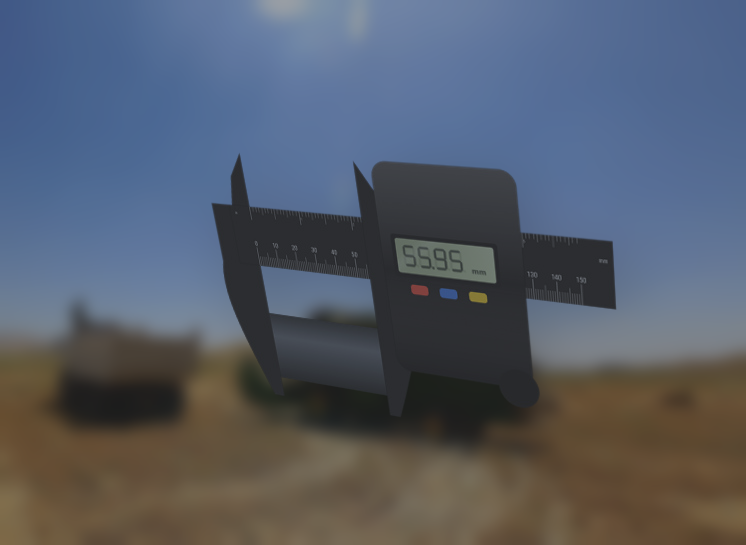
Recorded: 55.95,mm
